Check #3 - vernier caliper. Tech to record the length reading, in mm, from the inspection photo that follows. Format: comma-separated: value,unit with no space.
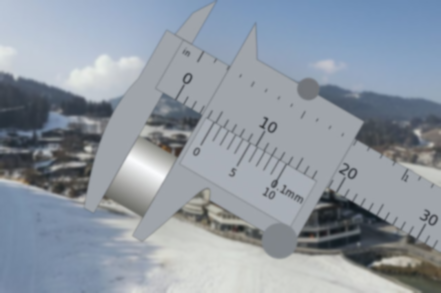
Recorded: 4.8,mm
